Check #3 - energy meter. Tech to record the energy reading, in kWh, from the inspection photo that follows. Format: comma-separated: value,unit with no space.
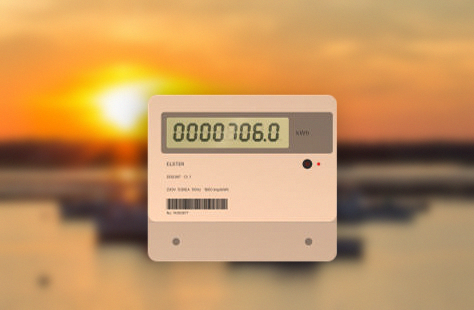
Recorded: 706.0,kWh
